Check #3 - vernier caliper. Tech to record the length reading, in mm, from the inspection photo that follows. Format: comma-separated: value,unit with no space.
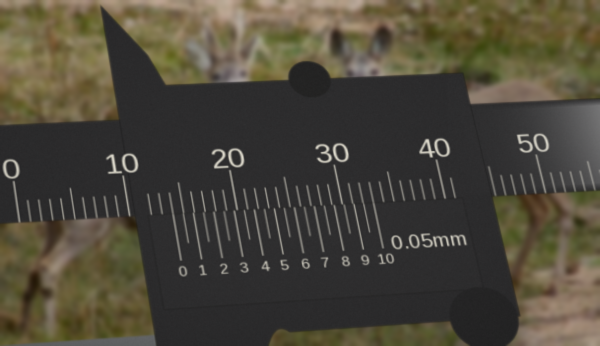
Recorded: 14.0,mm
